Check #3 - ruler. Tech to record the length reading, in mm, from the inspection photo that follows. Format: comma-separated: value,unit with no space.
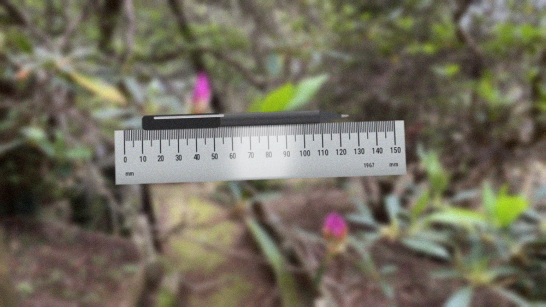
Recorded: 115,mm
